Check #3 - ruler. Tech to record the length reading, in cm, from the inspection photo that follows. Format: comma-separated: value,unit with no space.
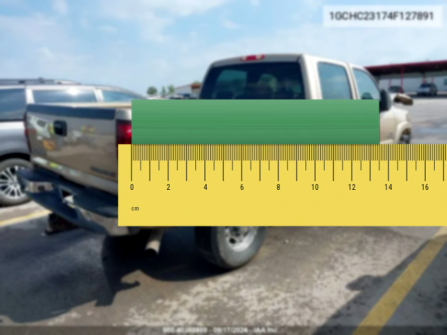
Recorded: 13.5,cm
